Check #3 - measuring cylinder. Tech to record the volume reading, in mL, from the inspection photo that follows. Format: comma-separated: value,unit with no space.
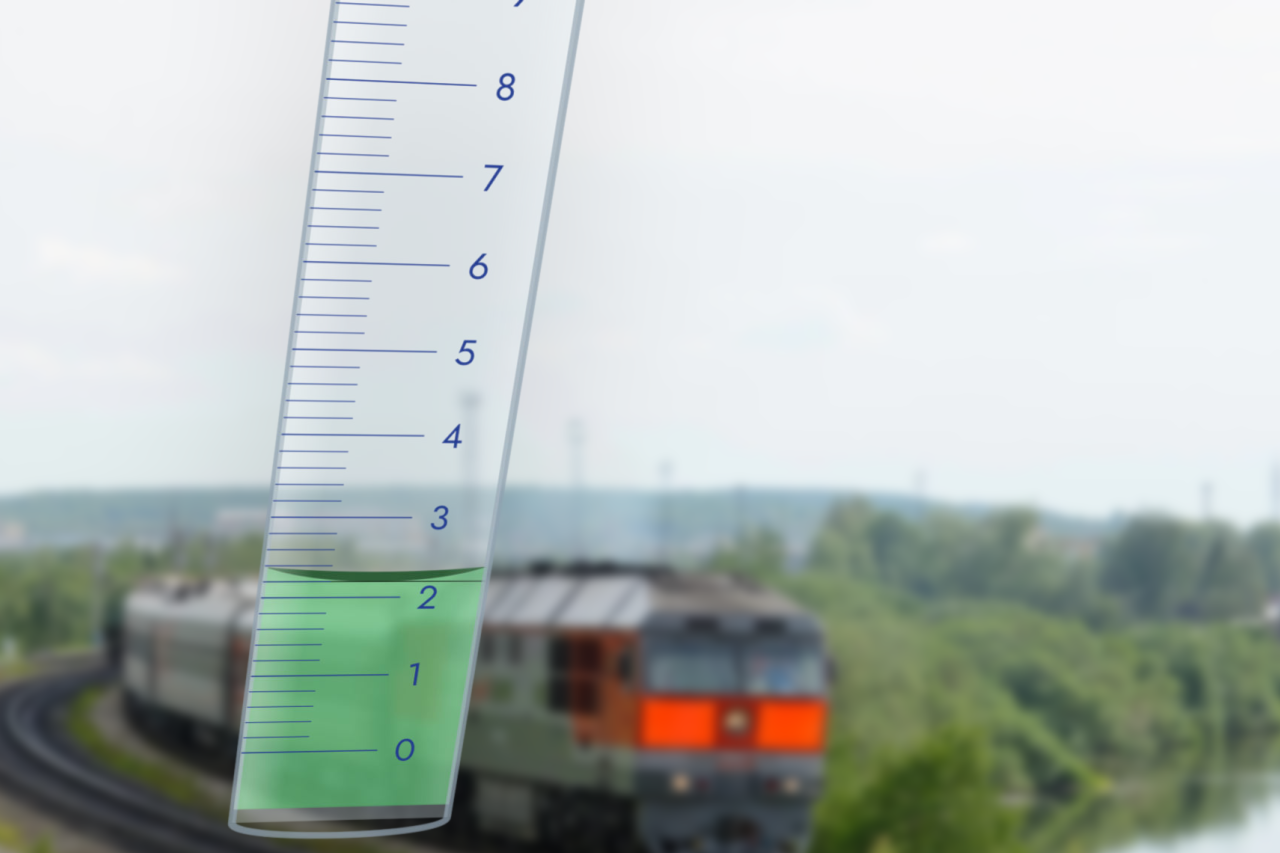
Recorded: 2.2,mL
